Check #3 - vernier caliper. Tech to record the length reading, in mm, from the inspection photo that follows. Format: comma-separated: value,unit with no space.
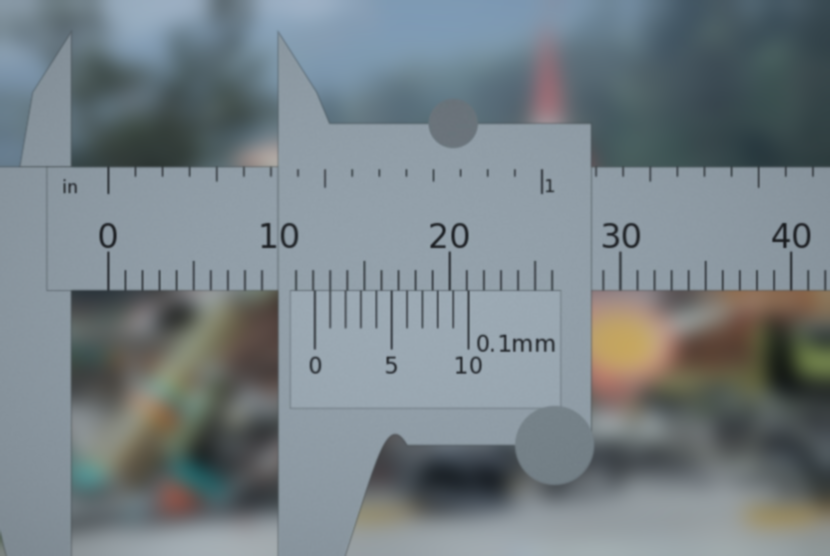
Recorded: 12.1,mm
